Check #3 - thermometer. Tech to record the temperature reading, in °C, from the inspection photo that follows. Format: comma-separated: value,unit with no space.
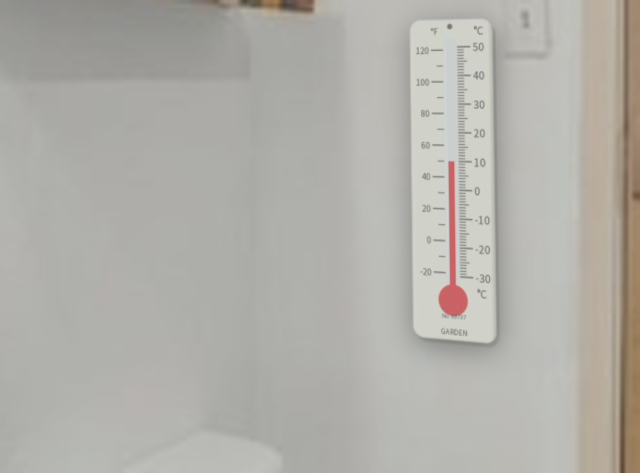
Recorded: 10,°C
